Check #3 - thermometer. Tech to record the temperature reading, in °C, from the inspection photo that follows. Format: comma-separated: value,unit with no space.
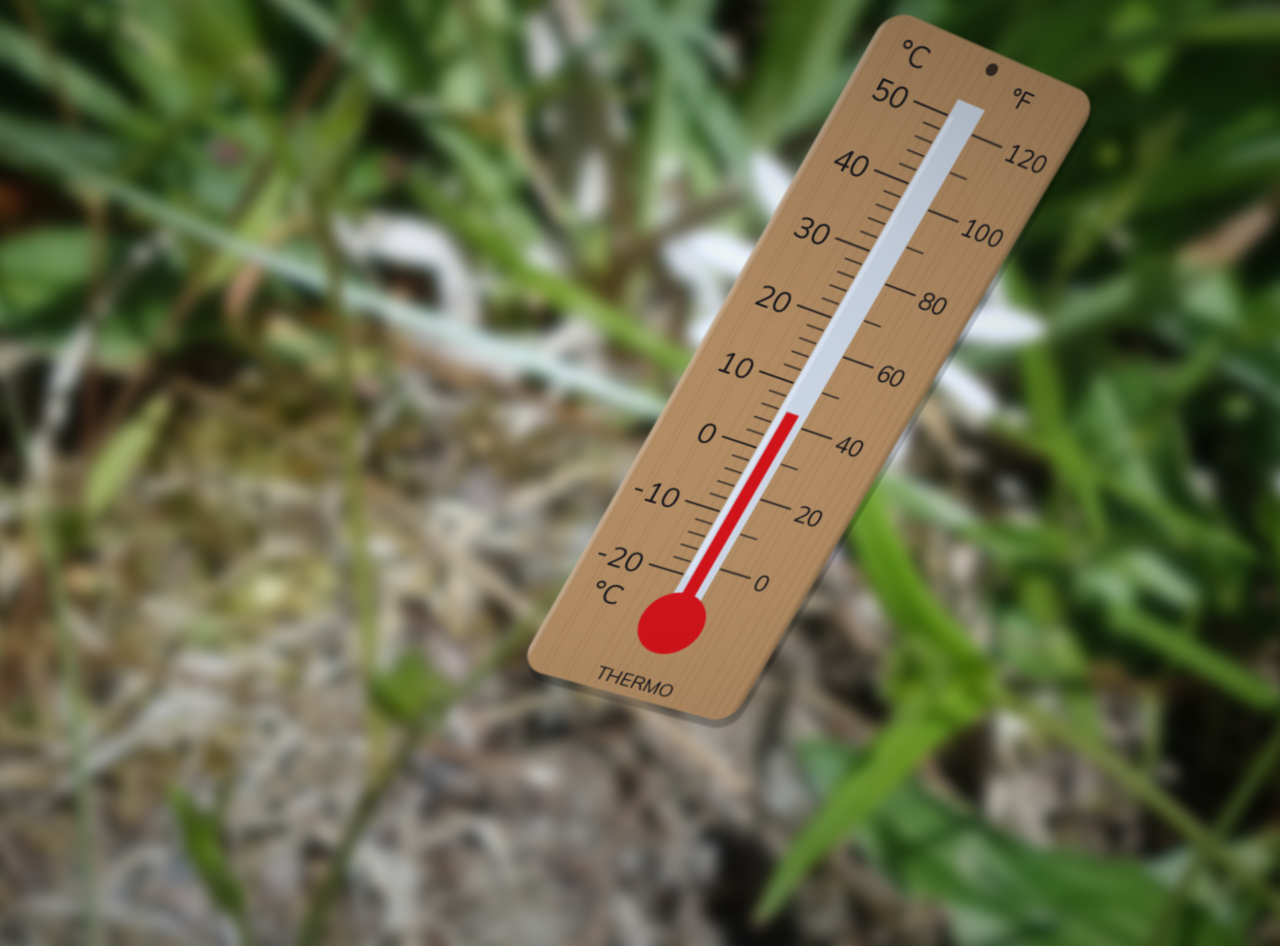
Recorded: 6,°C
